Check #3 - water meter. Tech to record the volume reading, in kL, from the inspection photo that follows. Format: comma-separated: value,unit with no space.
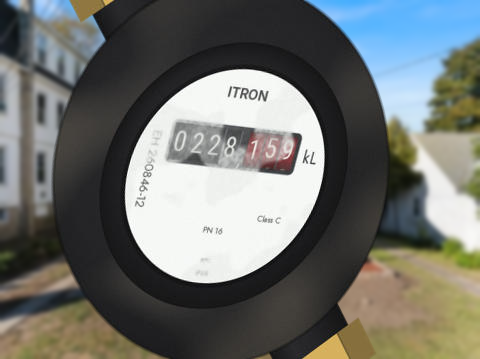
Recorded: 228.159,kL
